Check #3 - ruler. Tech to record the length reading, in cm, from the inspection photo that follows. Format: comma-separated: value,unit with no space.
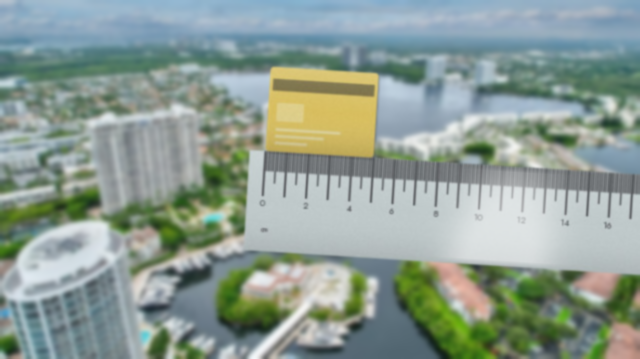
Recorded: 5,cm
